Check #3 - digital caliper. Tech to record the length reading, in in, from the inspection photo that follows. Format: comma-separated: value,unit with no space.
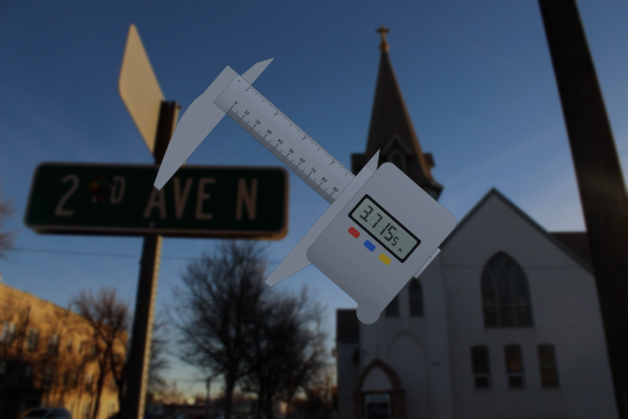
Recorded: 3.7155,in
